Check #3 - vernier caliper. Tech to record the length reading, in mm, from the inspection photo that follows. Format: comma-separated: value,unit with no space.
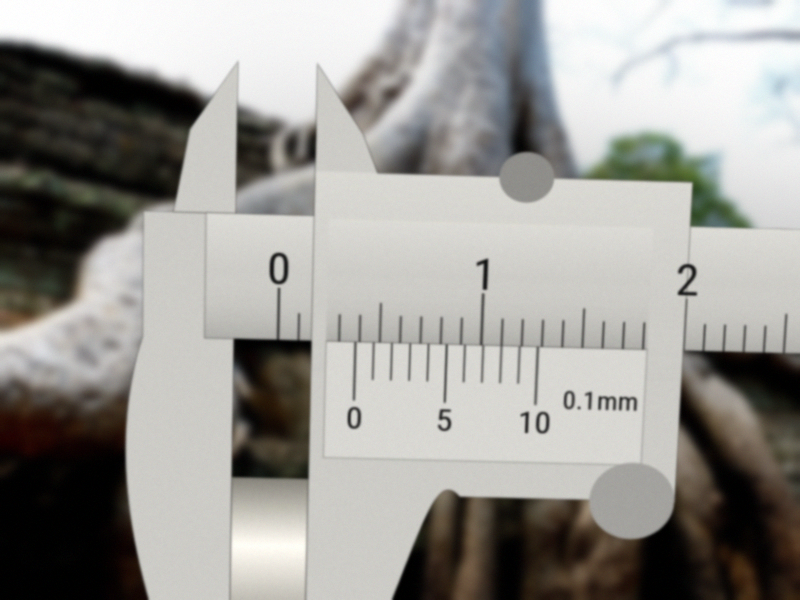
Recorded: 3.8,mm
